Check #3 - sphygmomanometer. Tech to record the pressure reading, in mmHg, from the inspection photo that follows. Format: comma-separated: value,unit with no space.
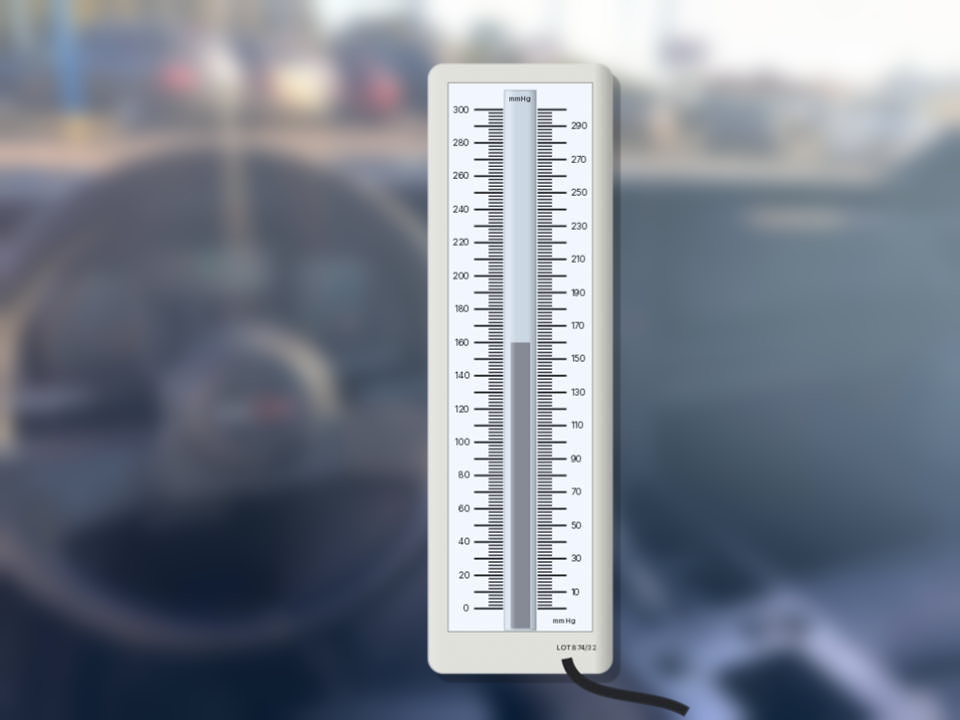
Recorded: 160,mmHg
